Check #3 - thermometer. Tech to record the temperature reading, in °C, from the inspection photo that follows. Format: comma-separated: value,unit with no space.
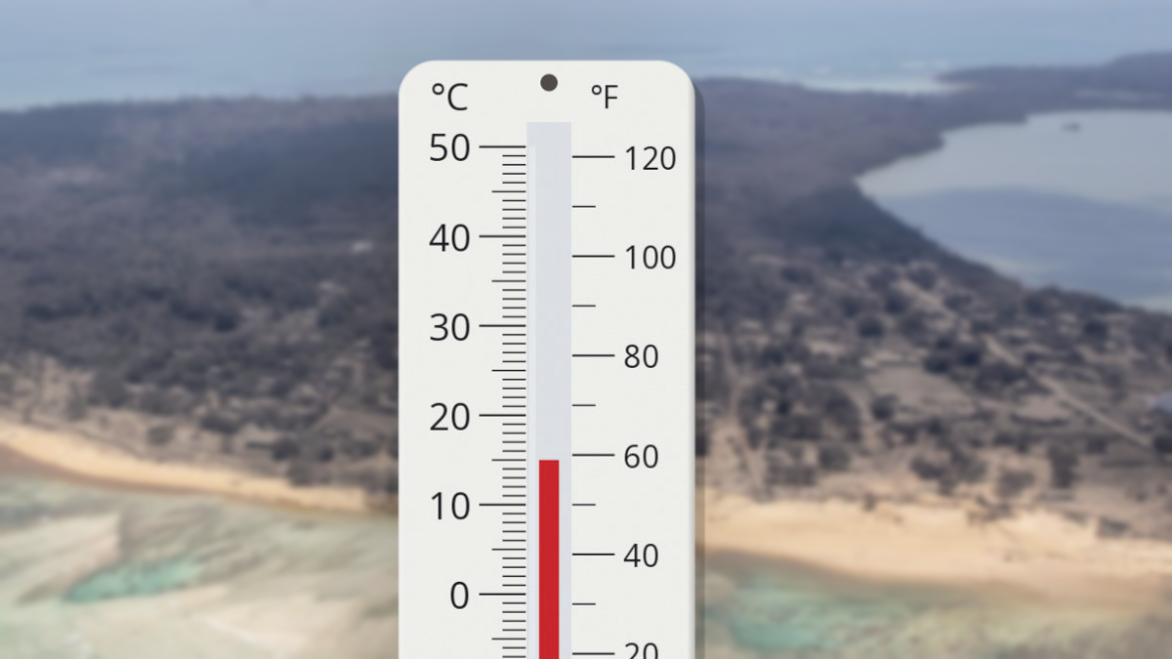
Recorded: 15,°C
